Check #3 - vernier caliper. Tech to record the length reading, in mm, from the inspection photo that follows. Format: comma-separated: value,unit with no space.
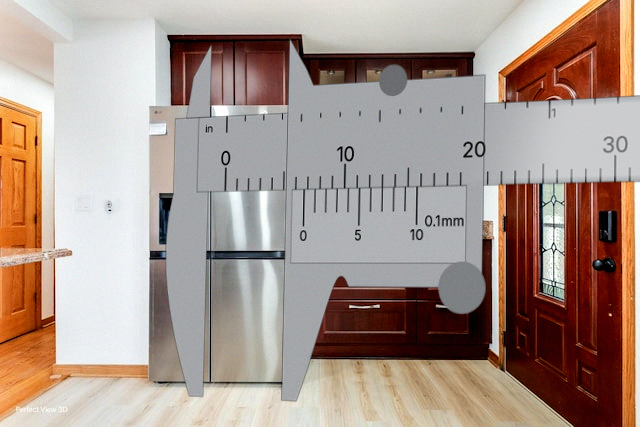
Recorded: 6.7,mm
